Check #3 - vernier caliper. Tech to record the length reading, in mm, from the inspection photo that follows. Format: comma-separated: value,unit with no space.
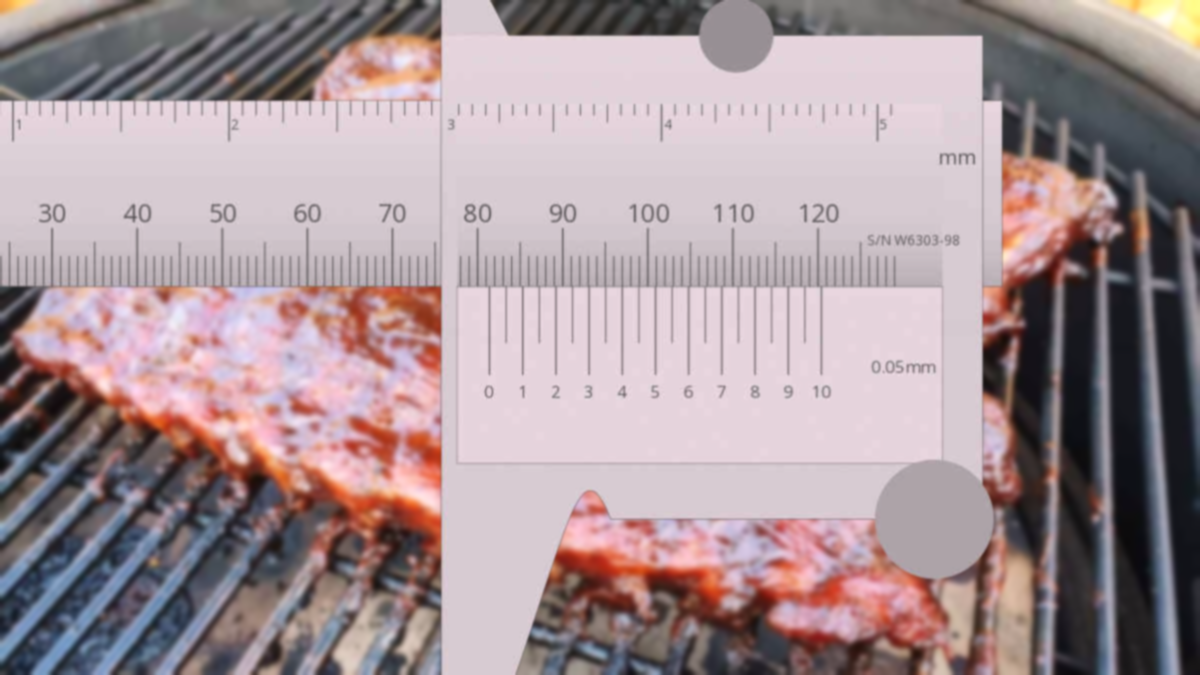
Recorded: 81.4,mm
